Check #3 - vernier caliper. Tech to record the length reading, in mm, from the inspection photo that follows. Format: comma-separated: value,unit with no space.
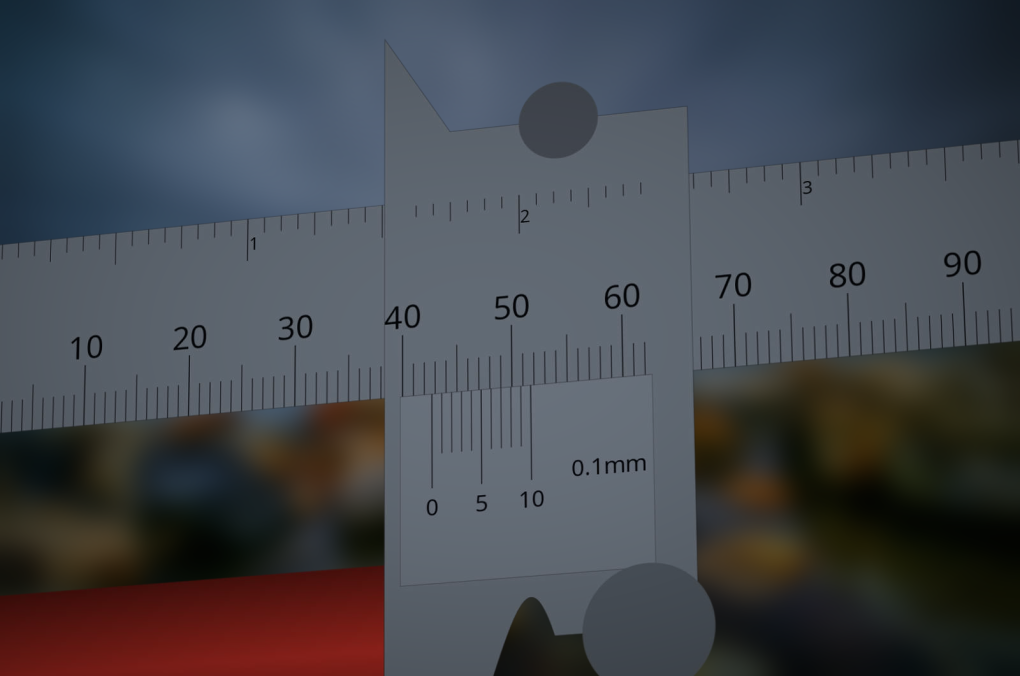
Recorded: 42.7,mm
